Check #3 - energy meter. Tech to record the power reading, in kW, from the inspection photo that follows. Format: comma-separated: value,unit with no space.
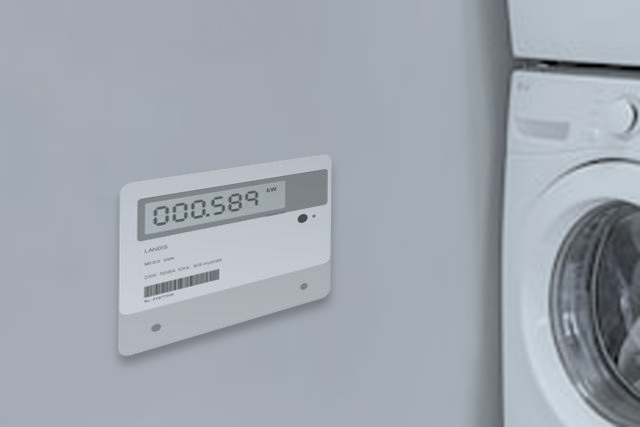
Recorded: 0.589,kW
